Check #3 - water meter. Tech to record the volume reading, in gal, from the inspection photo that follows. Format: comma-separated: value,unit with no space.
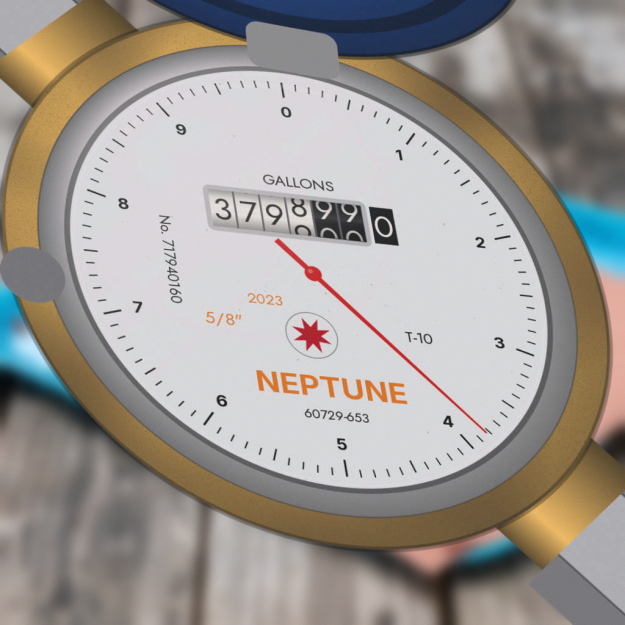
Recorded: 3798993.8,gal
